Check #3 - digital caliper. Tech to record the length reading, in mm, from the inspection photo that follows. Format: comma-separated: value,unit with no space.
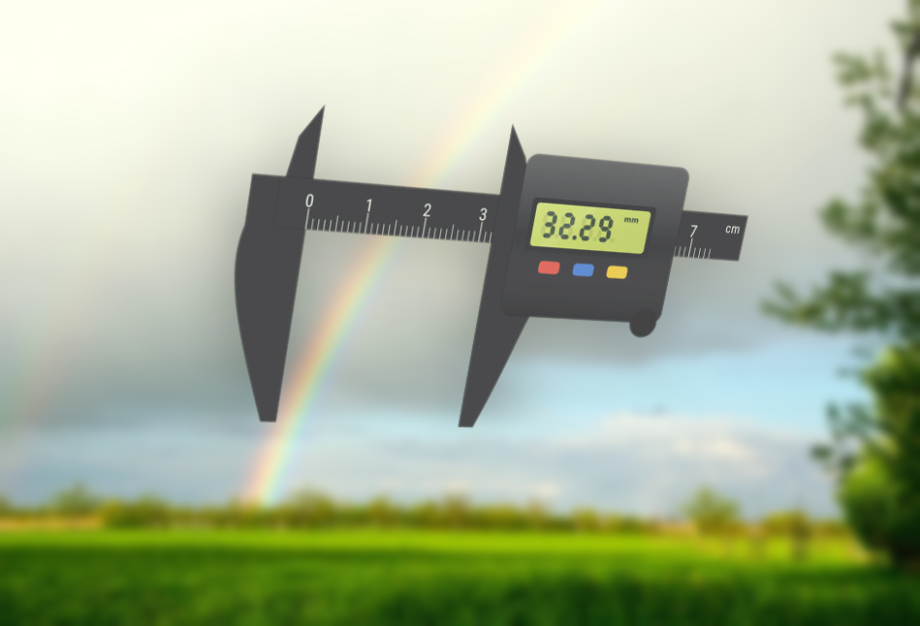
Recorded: 32.29,mm
